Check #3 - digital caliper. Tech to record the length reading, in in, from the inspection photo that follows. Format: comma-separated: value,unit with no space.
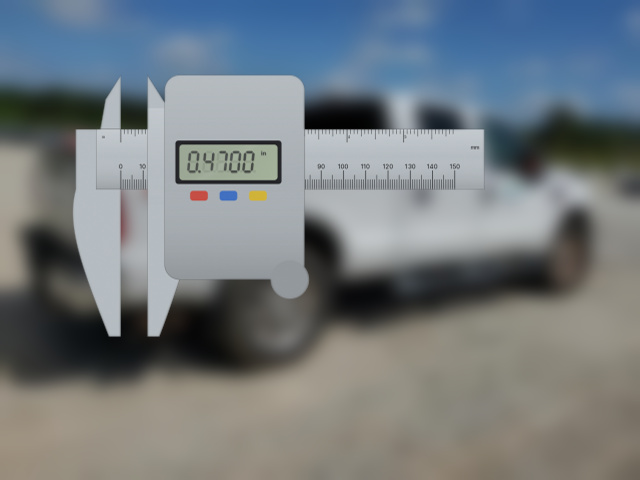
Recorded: 0.4700,in
